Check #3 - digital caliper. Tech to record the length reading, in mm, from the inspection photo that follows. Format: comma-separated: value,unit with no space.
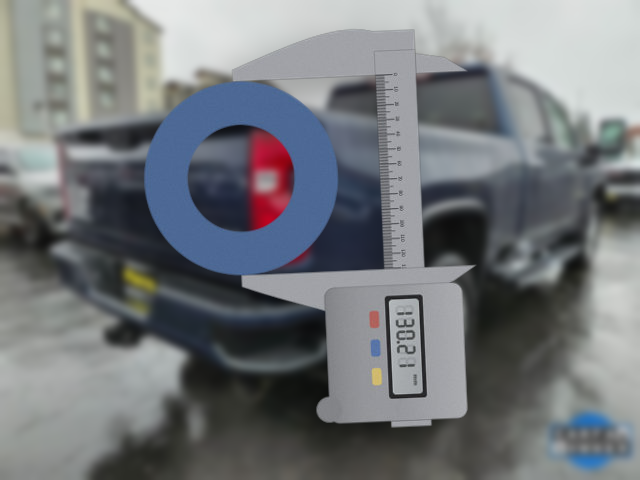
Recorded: 130.21,mm
